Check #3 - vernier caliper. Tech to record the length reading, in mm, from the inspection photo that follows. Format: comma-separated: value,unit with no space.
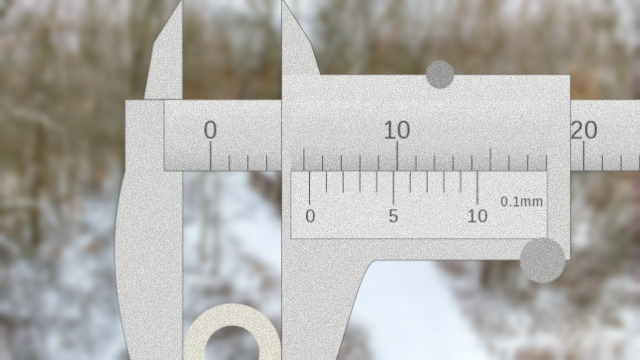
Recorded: 5.3,mm
